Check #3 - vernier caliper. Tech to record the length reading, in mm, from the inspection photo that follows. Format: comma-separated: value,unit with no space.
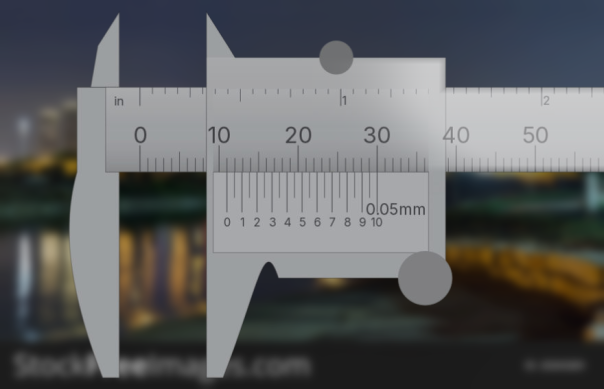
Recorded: 11.0,mm
